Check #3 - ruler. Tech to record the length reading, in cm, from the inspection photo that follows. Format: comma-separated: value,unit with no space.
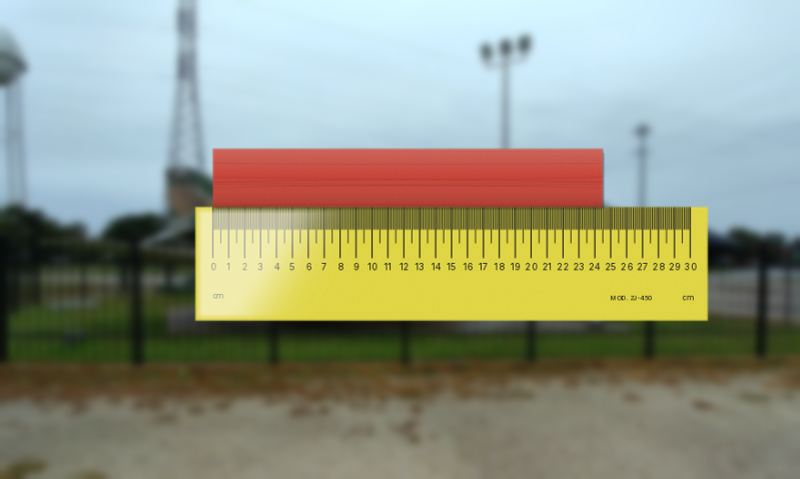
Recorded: 24.5,cm
